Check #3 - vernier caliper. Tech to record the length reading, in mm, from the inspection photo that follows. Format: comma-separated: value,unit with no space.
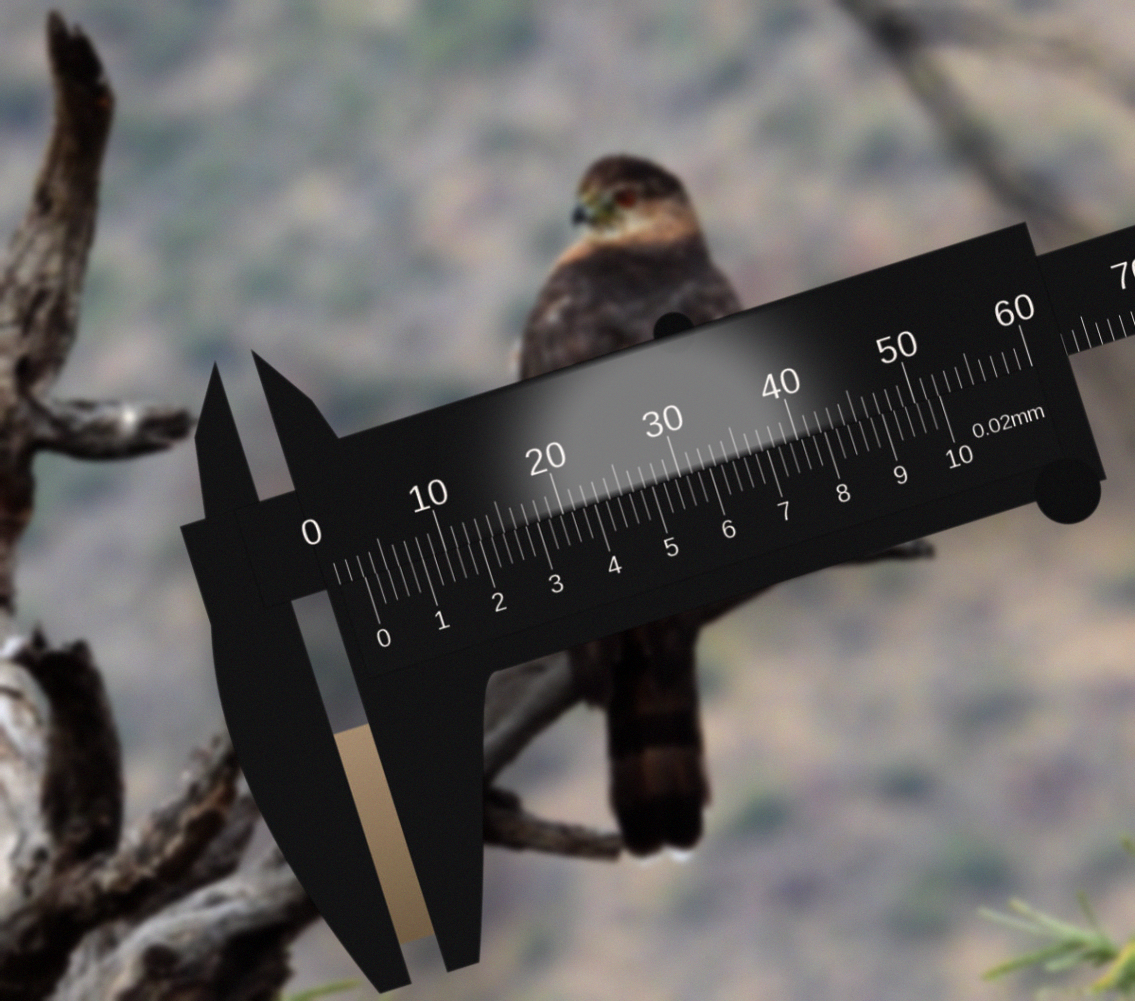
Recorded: 3.1,mm
